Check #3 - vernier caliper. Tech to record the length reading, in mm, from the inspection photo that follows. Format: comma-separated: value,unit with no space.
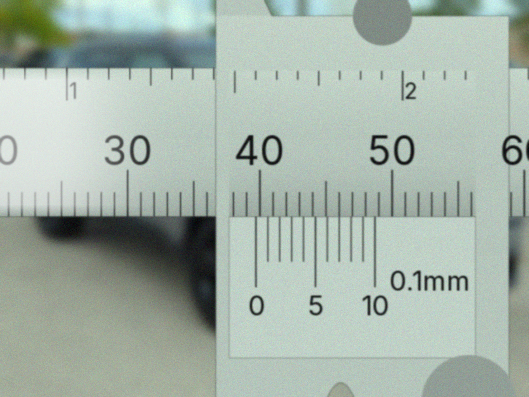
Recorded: 39.7,mm
